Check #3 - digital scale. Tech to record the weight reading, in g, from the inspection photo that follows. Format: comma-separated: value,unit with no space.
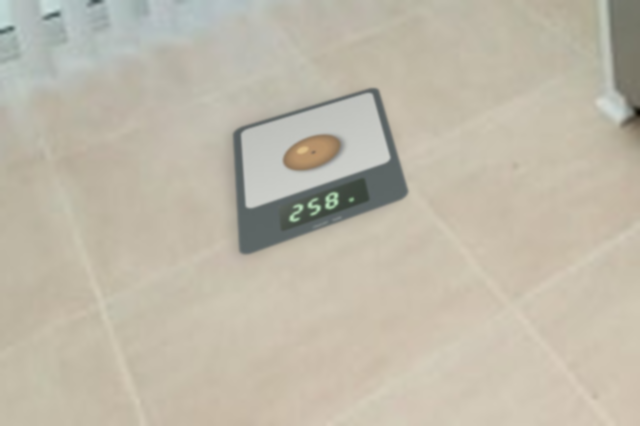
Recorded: 258,g
